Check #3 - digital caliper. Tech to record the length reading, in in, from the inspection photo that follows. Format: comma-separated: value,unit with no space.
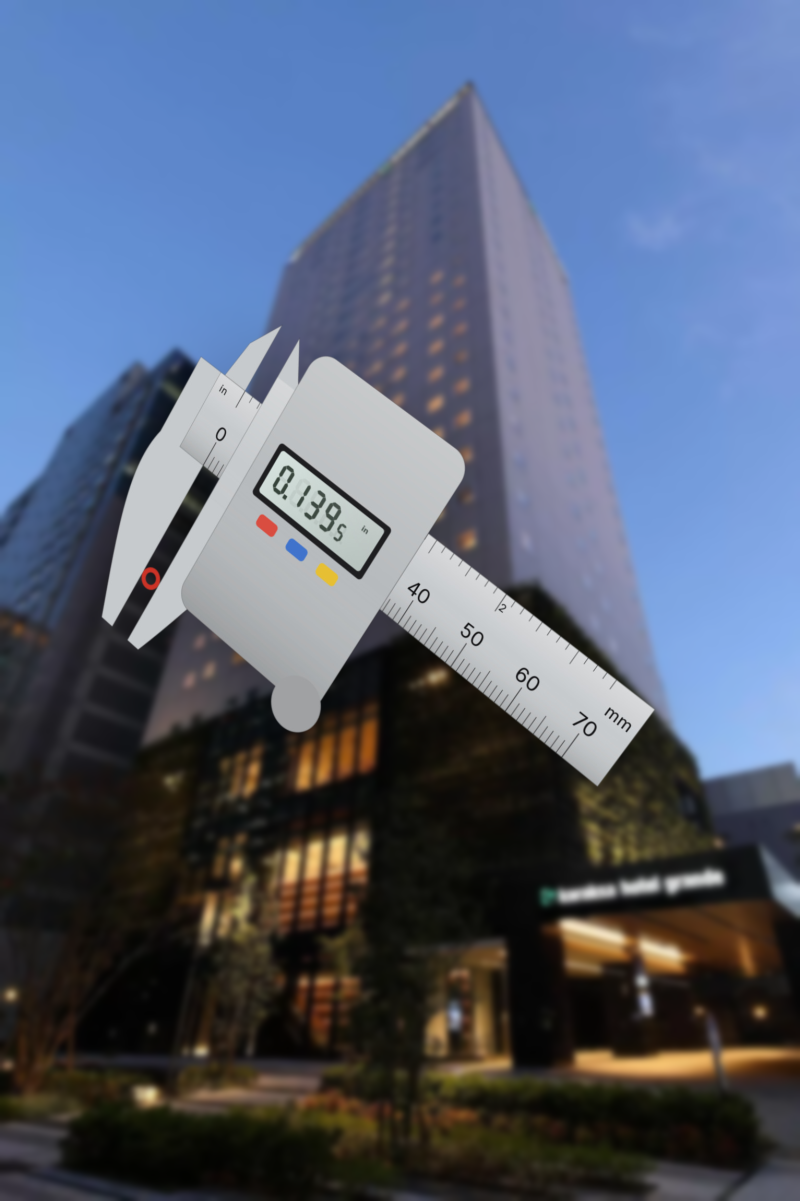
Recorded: 0.1395,in
